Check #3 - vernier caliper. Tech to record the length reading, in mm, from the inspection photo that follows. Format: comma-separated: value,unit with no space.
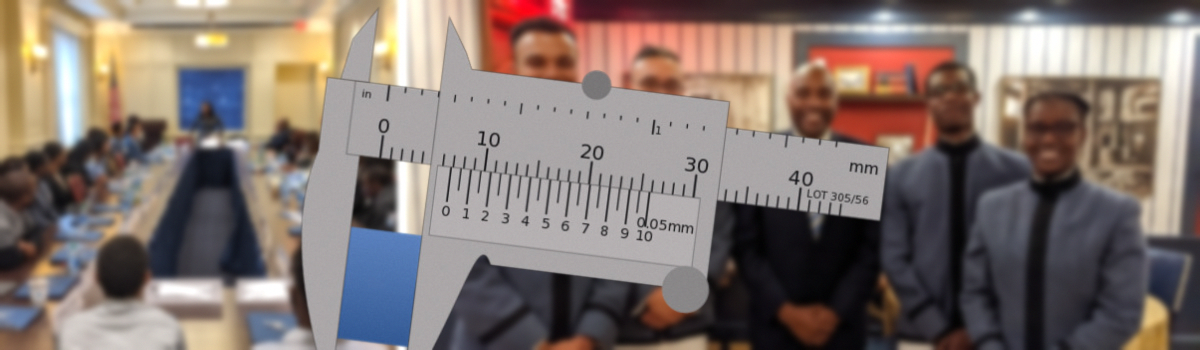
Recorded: 6.8,mm
